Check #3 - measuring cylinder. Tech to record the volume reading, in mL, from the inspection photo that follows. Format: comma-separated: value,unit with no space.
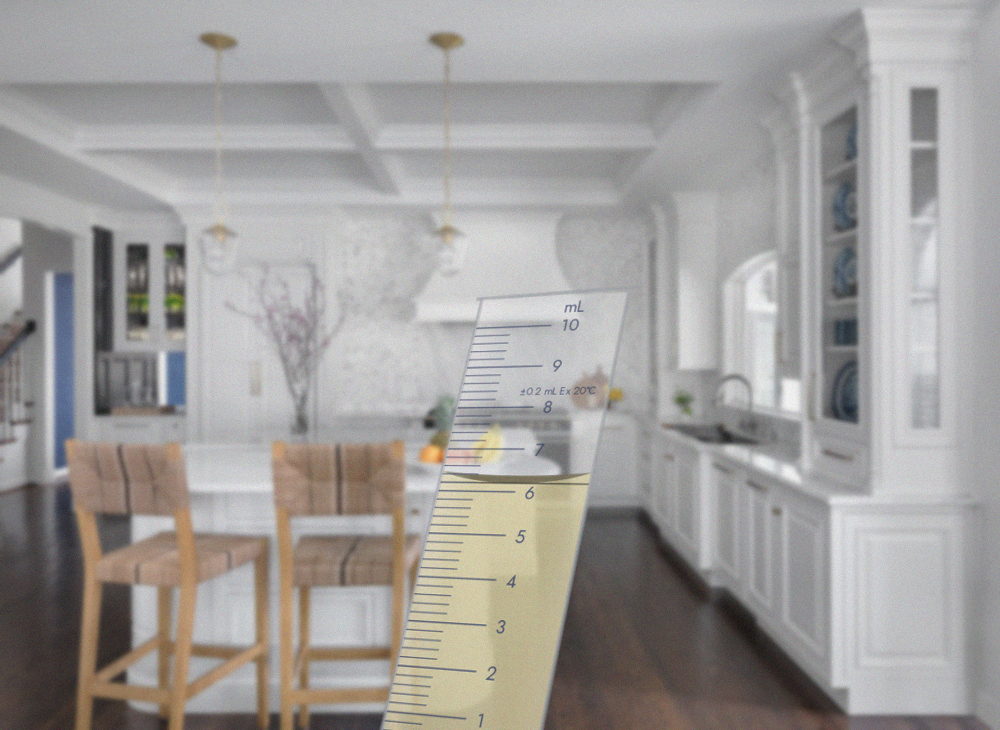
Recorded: 6.2,mL
